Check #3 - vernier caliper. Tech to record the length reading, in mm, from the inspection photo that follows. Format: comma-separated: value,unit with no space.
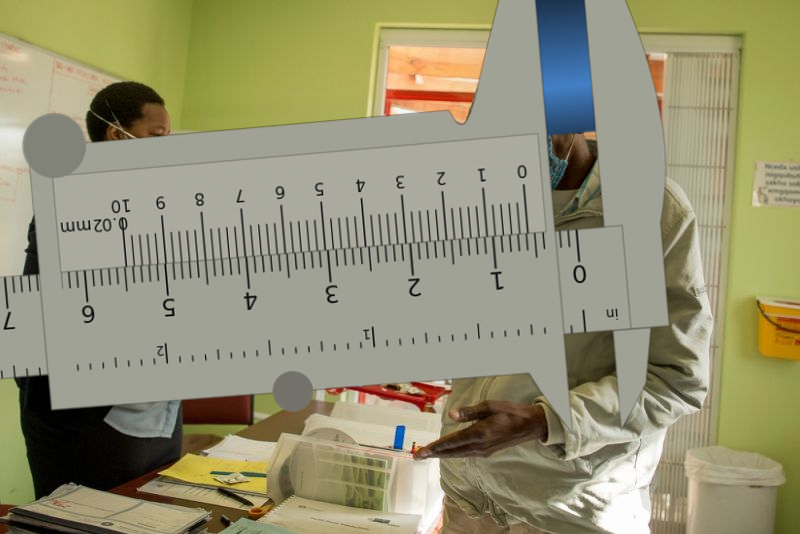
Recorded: 5.8,mm
